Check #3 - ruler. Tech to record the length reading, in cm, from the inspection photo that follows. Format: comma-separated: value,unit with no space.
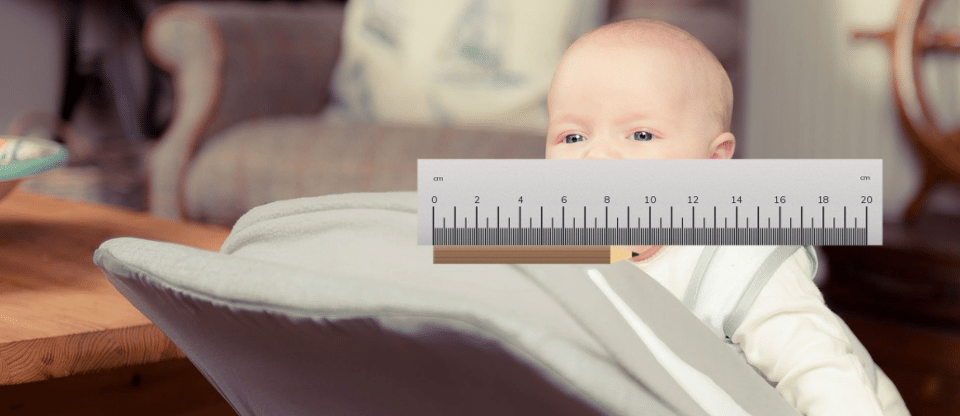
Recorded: 9.5,cm
